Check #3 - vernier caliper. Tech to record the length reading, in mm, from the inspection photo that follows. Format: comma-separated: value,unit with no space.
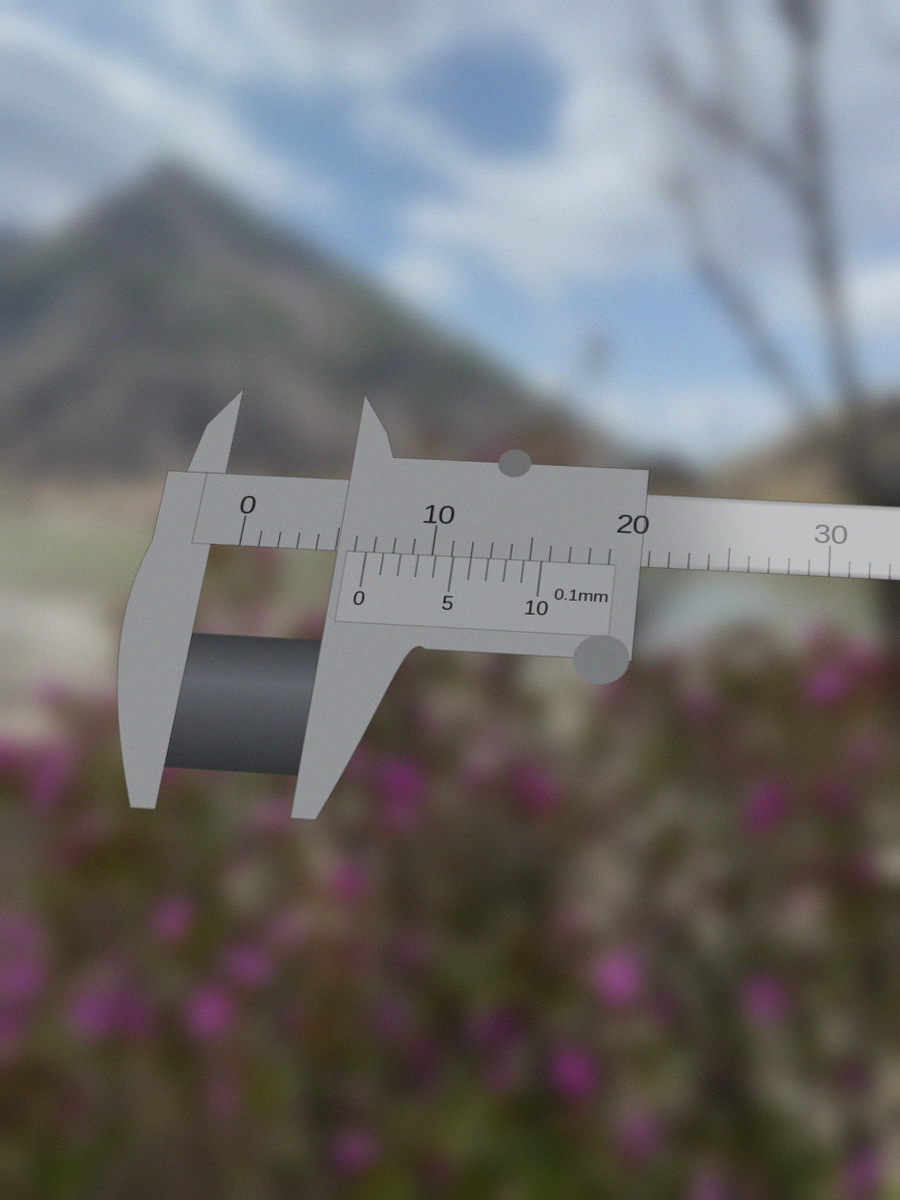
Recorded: 6.6,mm
